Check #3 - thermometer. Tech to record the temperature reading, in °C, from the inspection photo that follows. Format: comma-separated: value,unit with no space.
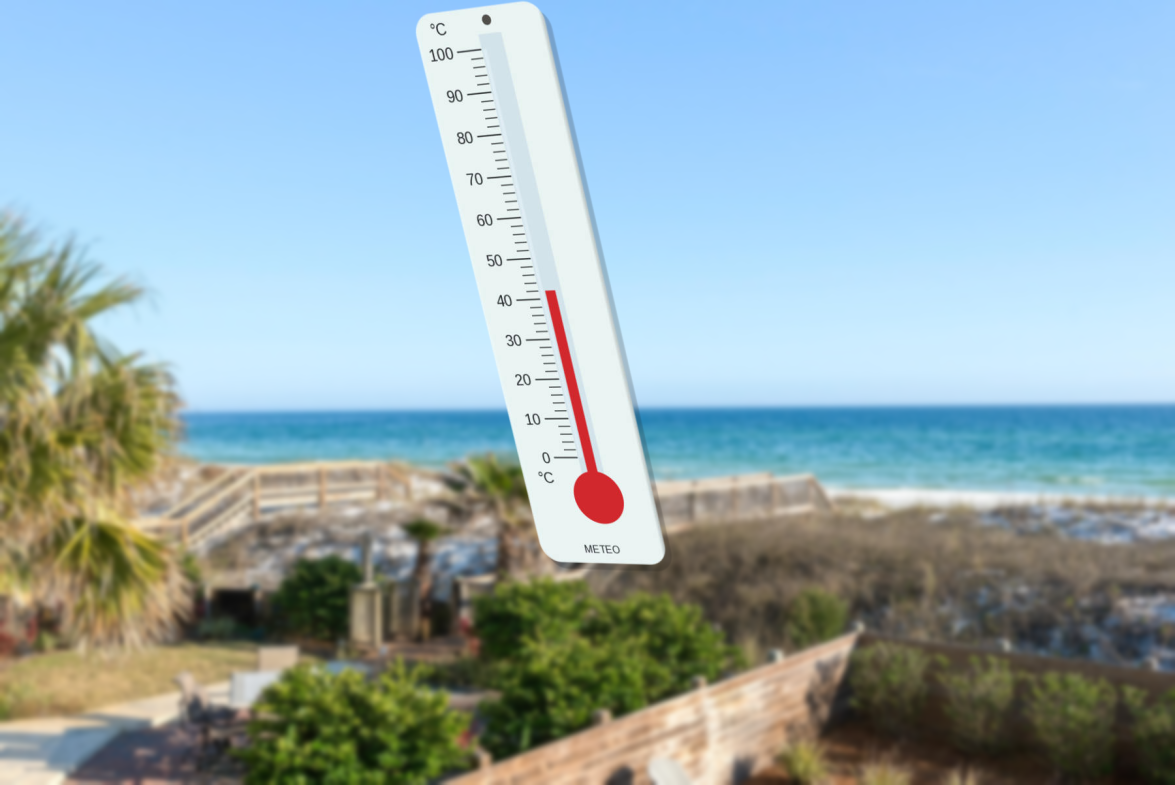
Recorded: 42,°C
